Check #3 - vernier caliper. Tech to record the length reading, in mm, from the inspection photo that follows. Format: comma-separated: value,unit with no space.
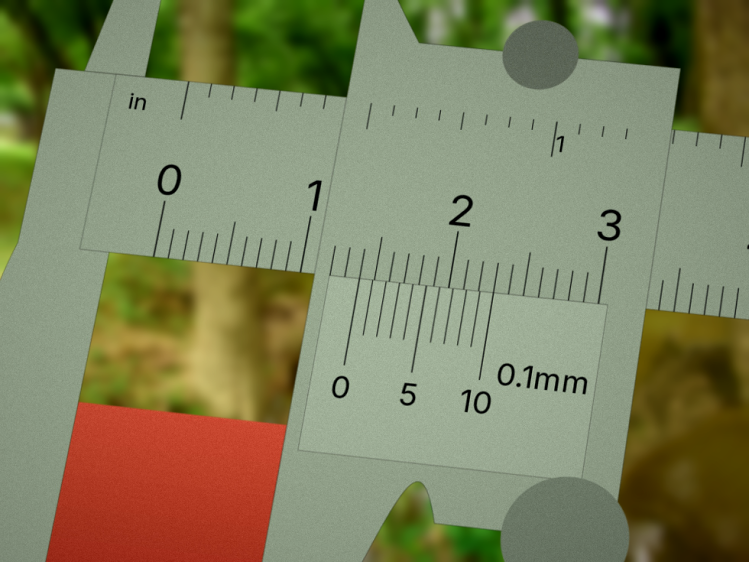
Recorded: 14.0,mm
